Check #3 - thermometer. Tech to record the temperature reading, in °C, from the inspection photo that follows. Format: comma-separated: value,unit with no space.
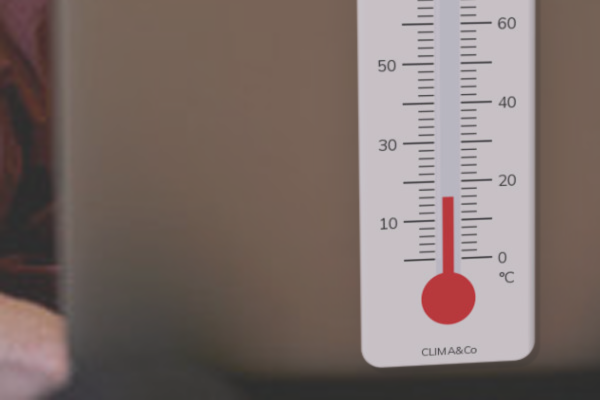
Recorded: 16,°C
